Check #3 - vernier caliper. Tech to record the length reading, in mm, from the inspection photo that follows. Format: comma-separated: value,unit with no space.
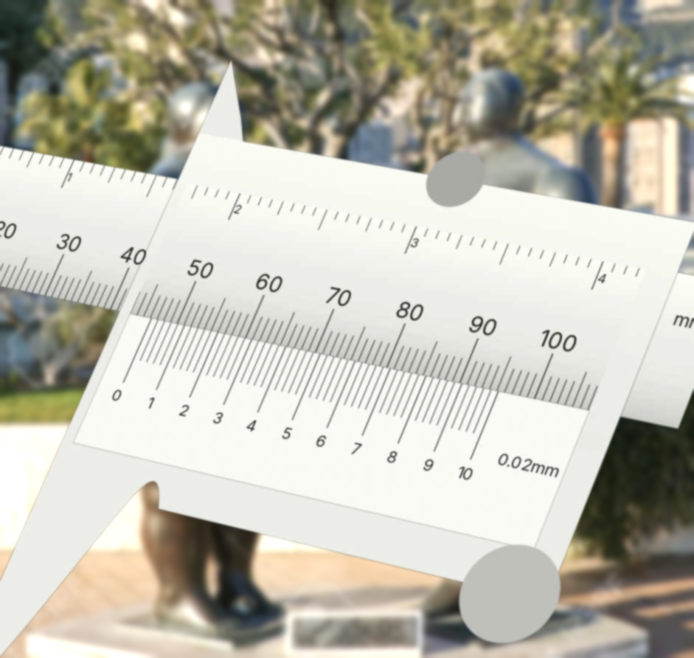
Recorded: 46.2,mm
